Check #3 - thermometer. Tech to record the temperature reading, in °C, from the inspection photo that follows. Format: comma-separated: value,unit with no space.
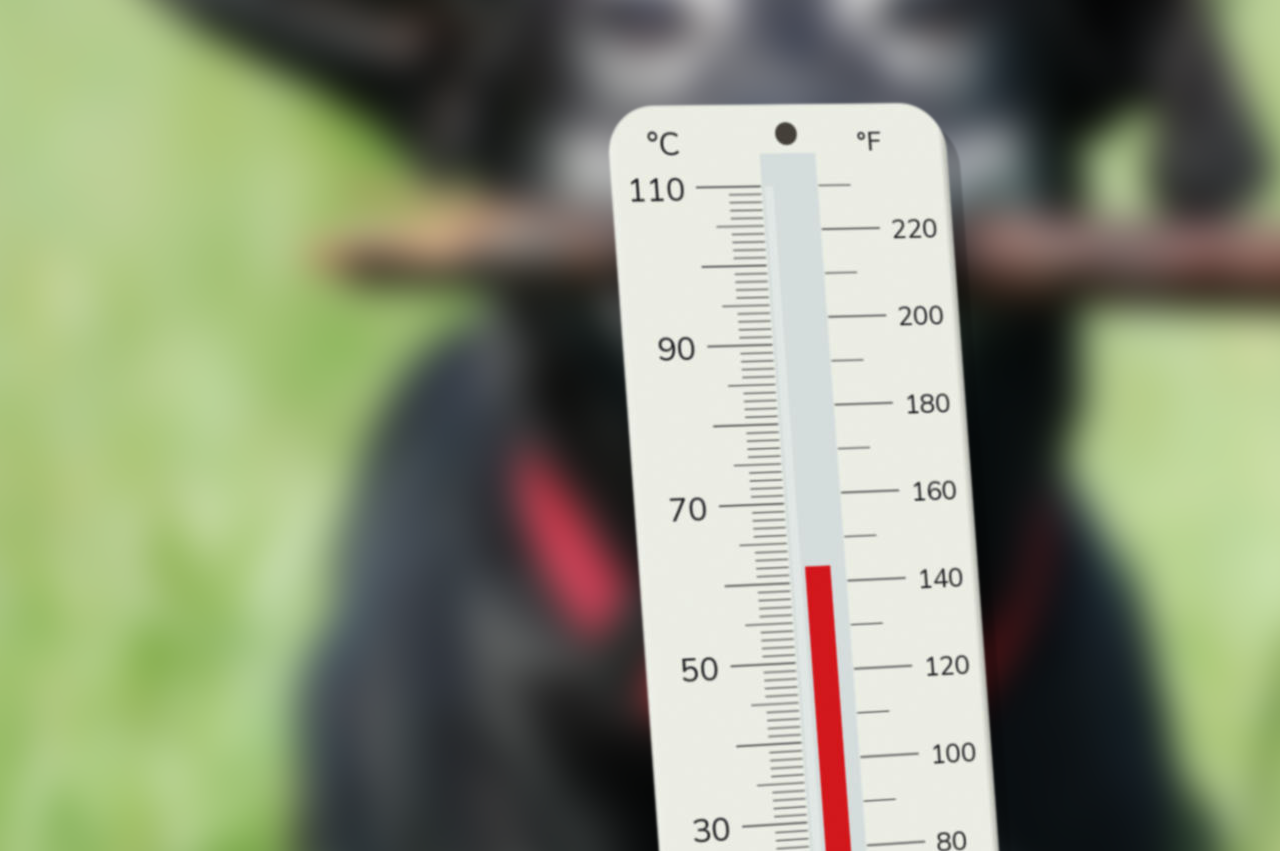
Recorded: 62,°C
